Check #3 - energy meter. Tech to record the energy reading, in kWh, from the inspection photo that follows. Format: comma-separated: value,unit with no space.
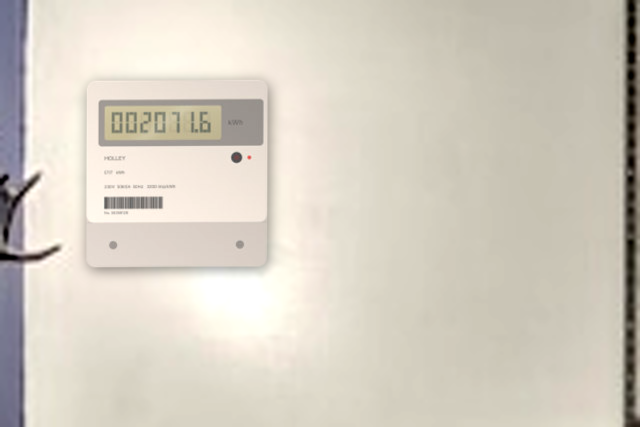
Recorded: 2071.6,kWh
